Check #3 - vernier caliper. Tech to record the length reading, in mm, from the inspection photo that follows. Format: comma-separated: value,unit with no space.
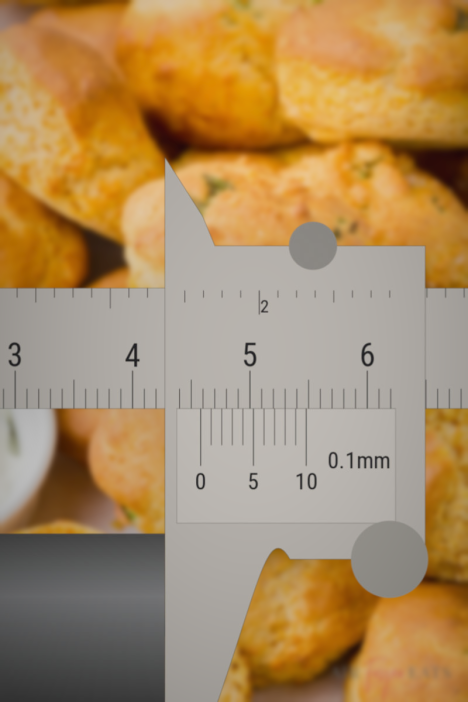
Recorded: 45.8,mm
